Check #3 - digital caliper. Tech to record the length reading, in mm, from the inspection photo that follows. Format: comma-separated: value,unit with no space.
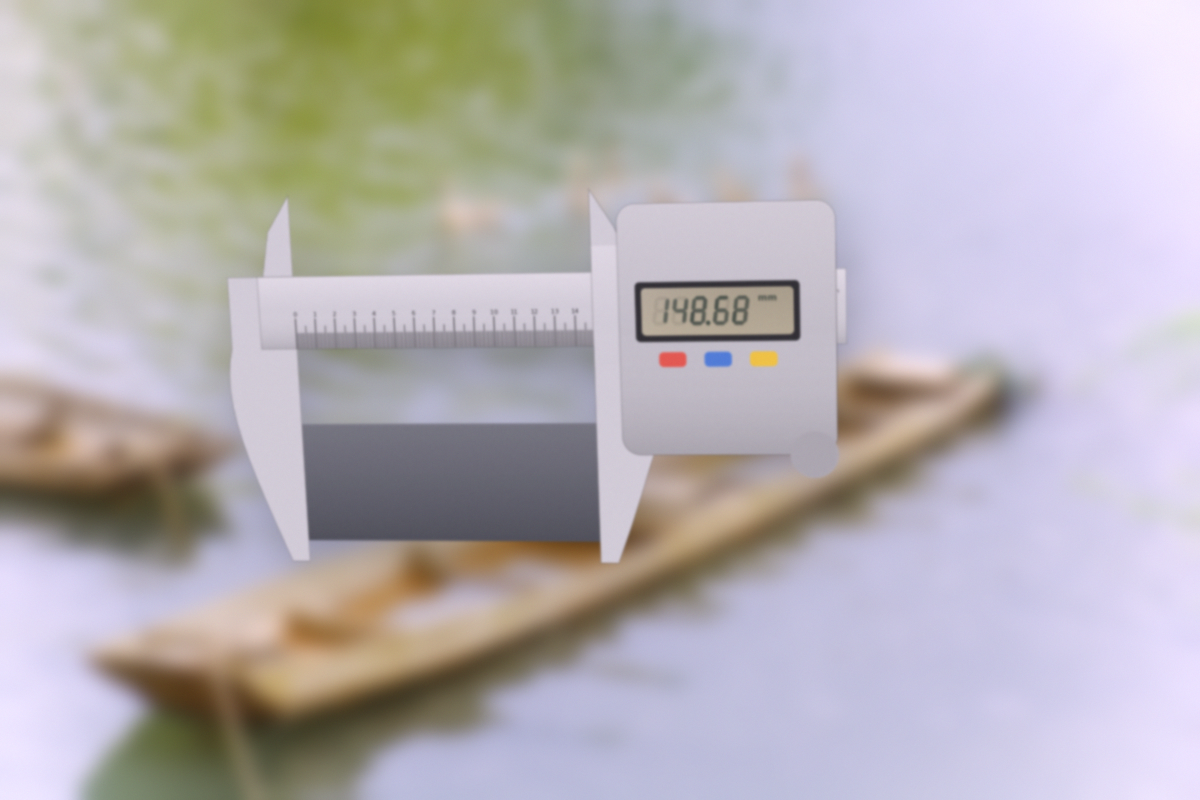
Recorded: 148.68,mm
